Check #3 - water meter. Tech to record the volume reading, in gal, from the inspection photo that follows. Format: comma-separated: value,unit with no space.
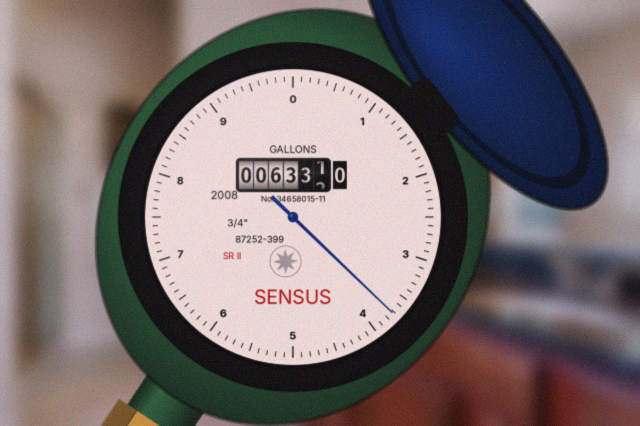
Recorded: 63313.7,gal
